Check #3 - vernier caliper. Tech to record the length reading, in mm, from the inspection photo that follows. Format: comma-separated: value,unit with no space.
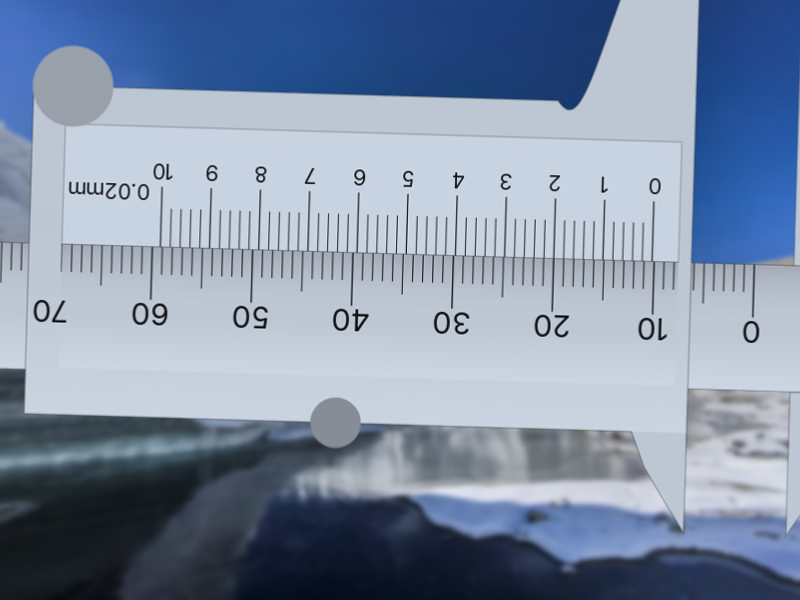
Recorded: 10.2,mm
